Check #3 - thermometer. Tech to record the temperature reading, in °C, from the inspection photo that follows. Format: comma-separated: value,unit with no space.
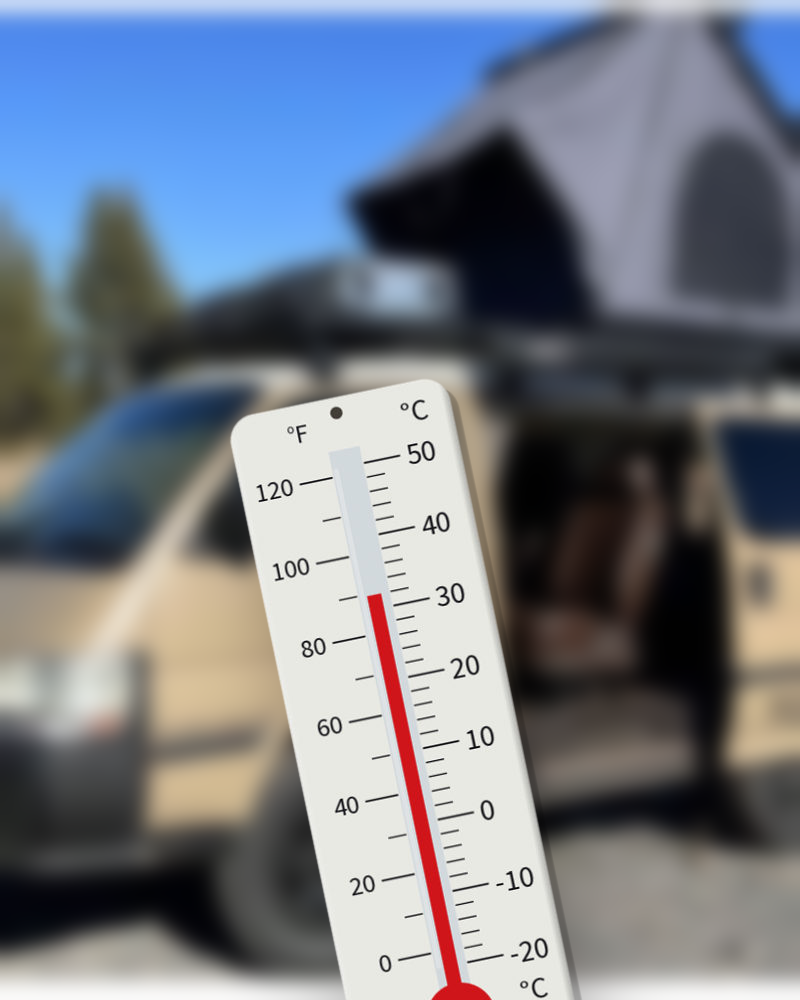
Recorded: 32,°C
